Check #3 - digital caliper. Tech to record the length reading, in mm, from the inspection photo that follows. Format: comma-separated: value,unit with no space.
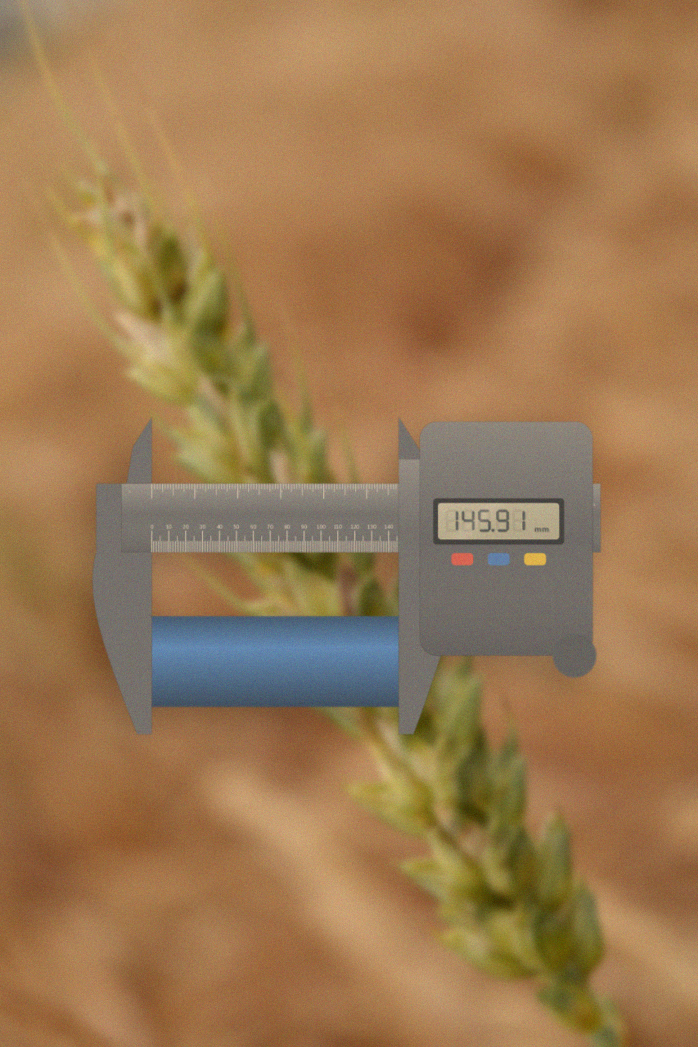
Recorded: 145.91,mm
